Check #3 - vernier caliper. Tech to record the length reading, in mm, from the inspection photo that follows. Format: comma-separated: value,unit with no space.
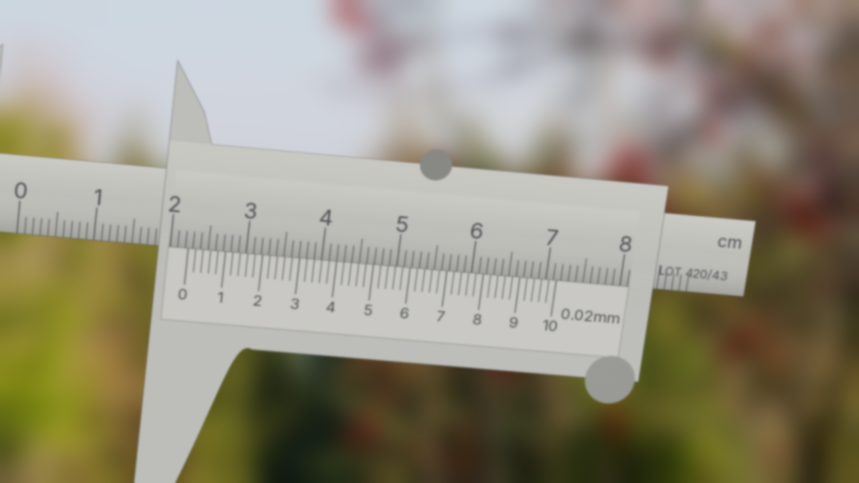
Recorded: 22.4,mm
